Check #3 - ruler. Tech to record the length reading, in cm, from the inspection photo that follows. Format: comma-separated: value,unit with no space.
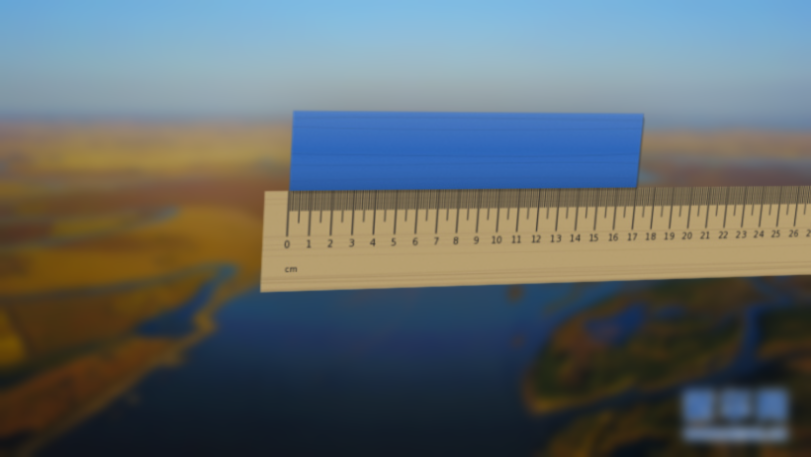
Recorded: 17,cm
